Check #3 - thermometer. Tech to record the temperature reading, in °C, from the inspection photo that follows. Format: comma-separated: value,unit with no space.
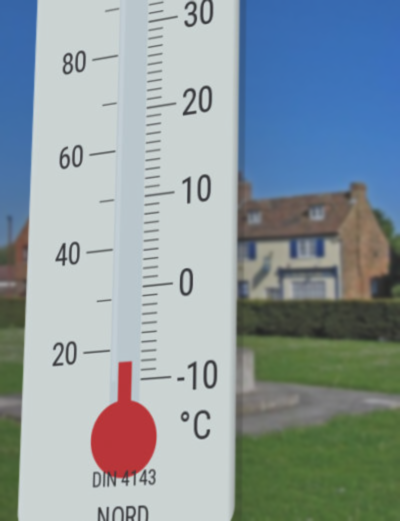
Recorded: -8,°C
